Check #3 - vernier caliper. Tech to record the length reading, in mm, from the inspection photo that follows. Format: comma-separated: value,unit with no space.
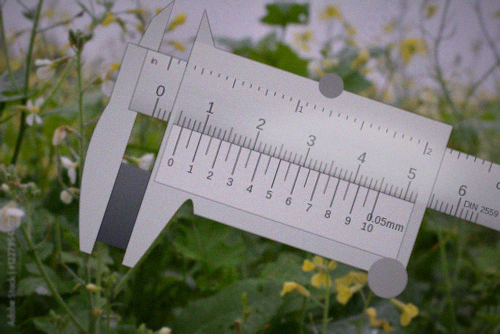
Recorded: 6.0,mm
